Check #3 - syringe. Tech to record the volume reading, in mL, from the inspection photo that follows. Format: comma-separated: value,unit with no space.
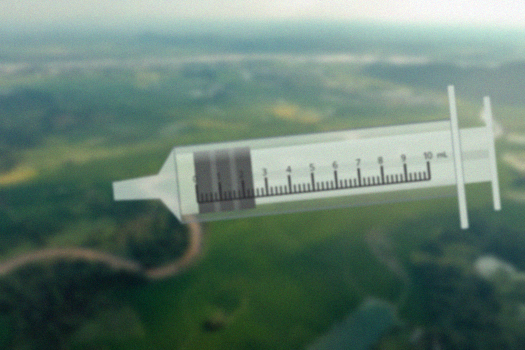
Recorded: 0,mL
